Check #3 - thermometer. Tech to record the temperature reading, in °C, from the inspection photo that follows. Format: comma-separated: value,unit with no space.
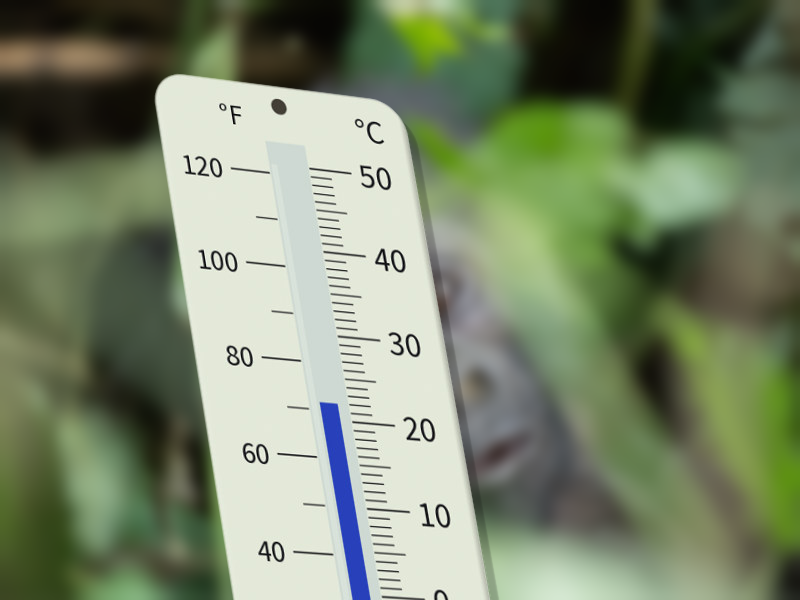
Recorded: 22,°C
